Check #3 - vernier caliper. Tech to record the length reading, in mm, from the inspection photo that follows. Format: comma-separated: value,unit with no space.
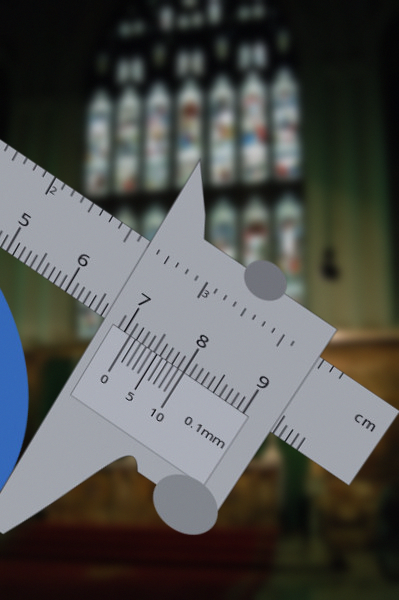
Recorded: 71.0,mm
